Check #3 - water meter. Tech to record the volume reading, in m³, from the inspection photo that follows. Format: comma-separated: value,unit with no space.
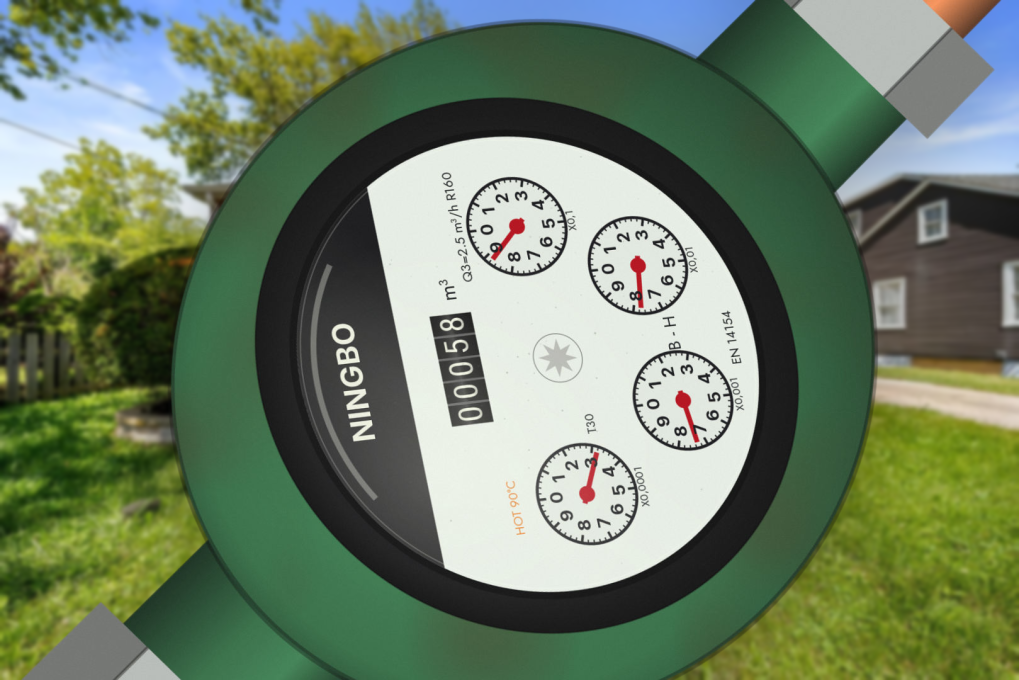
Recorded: 58.8773,m³
